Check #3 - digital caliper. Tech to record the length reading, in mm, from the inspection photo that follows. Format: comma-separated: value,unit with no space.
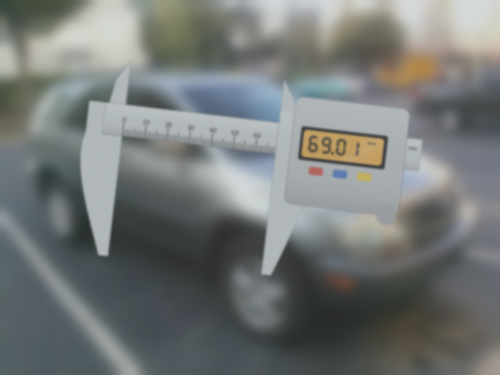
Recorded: 69.01,mm
